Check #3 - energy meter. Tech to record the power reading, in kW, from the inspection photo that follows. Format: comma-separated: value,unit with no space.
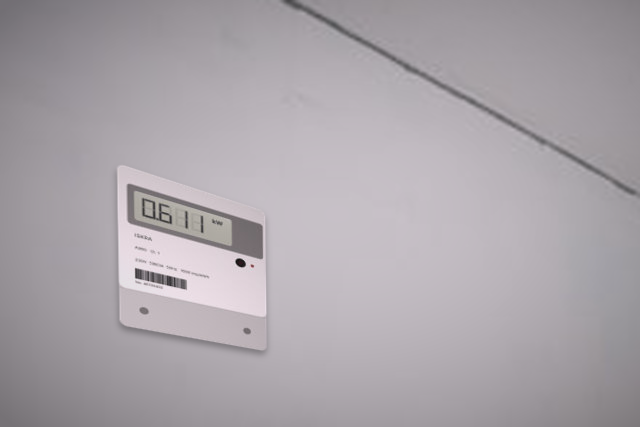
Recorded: 0.611,kW
